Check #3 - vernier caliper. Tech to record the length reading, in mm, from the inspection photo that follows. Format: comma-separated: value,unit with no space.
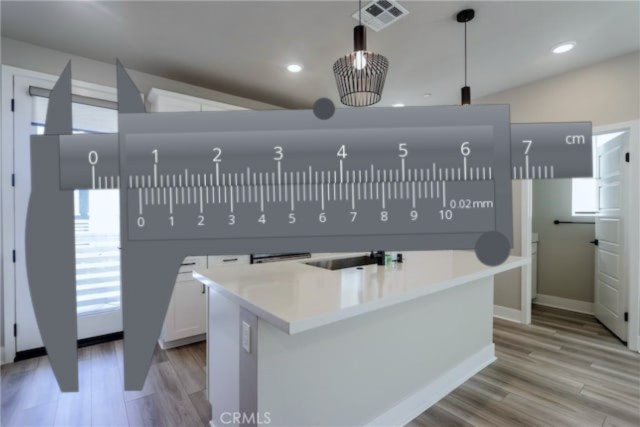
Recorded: 7.5,mm
